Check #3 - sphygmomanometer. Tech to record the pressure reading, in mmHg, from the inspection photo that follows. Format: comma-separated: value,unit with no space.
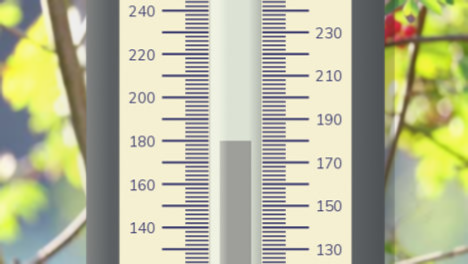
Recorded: 180,mmHg
